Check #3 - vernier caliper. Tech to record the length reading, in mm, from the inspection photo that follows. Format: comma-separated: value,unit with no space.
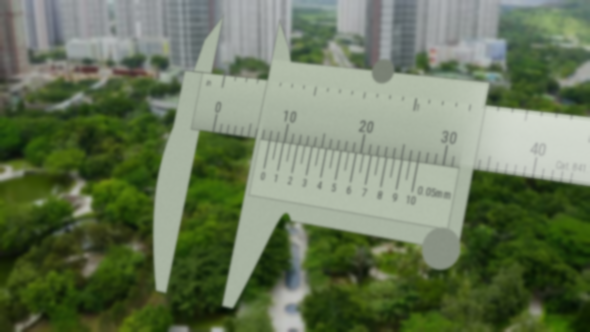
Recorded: 8.0,mm
